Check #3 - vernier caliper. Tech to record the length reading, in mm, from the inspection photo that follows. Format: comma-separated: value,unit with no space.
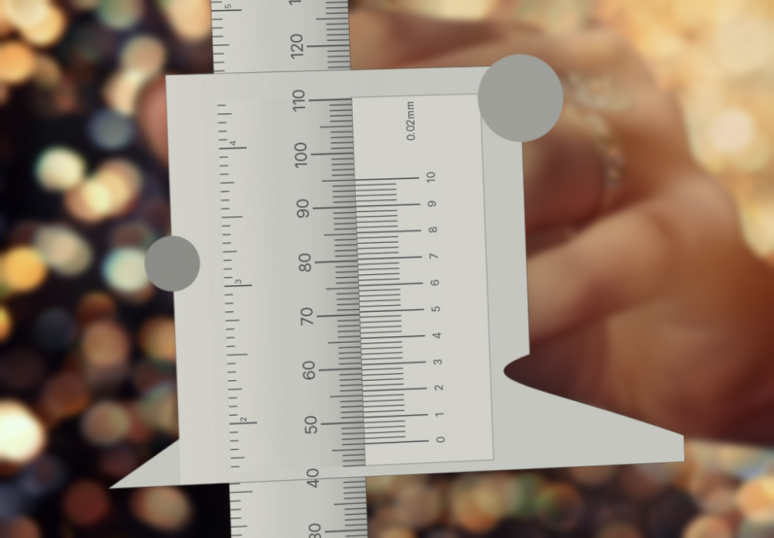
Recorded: 46.0,mm
